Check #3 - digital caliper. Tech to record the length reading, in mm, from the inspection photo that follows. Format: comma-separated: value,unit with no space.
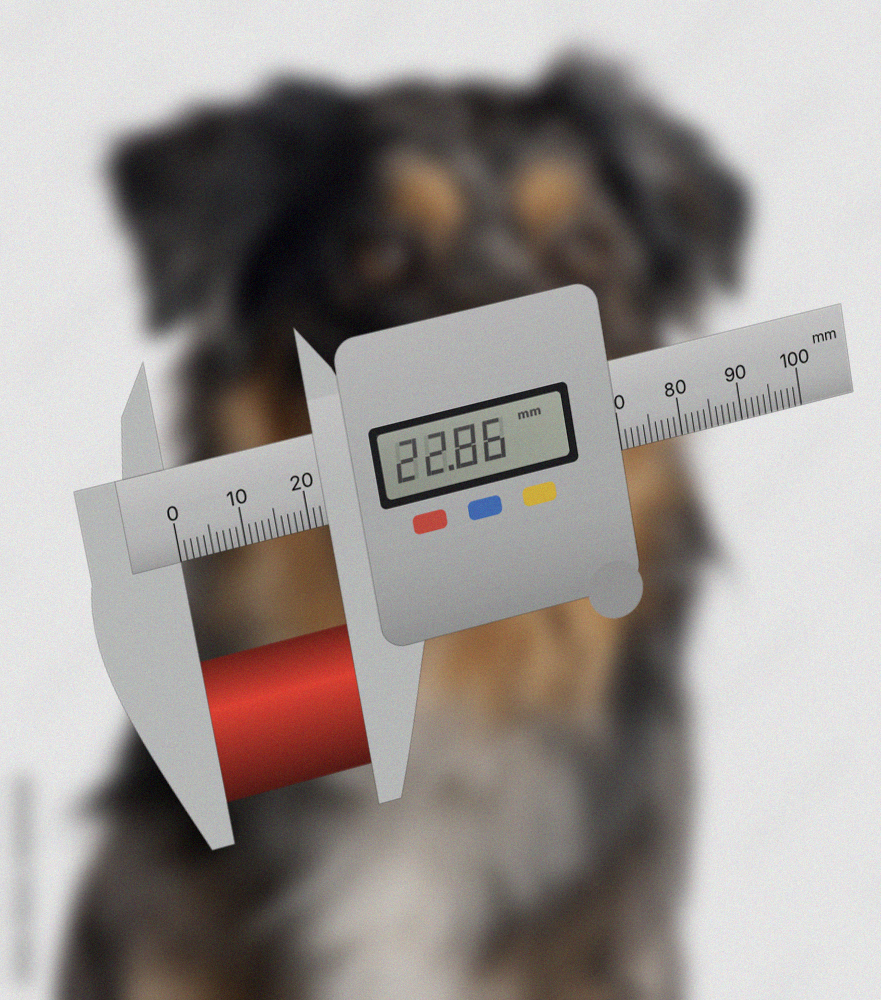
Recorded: 22.86,mm
